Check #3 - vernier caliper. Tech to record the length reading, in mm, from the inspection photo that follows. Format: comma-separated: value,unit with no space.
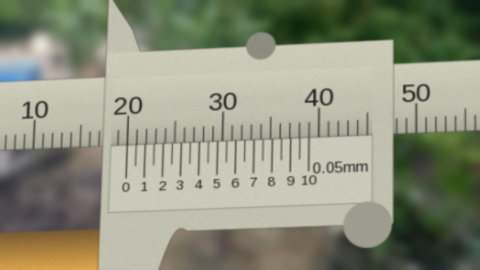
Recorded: 20.0,mm
